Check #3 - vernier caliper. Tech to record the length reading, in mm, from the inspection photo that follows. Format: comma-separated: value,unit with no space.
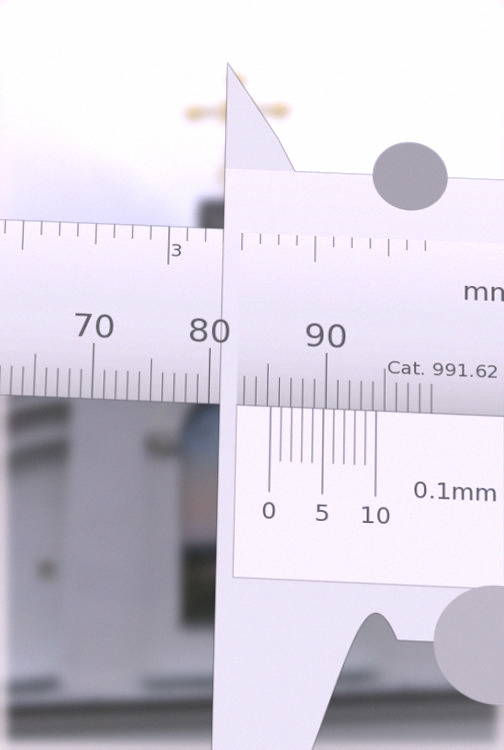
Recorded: 85.3,mm
